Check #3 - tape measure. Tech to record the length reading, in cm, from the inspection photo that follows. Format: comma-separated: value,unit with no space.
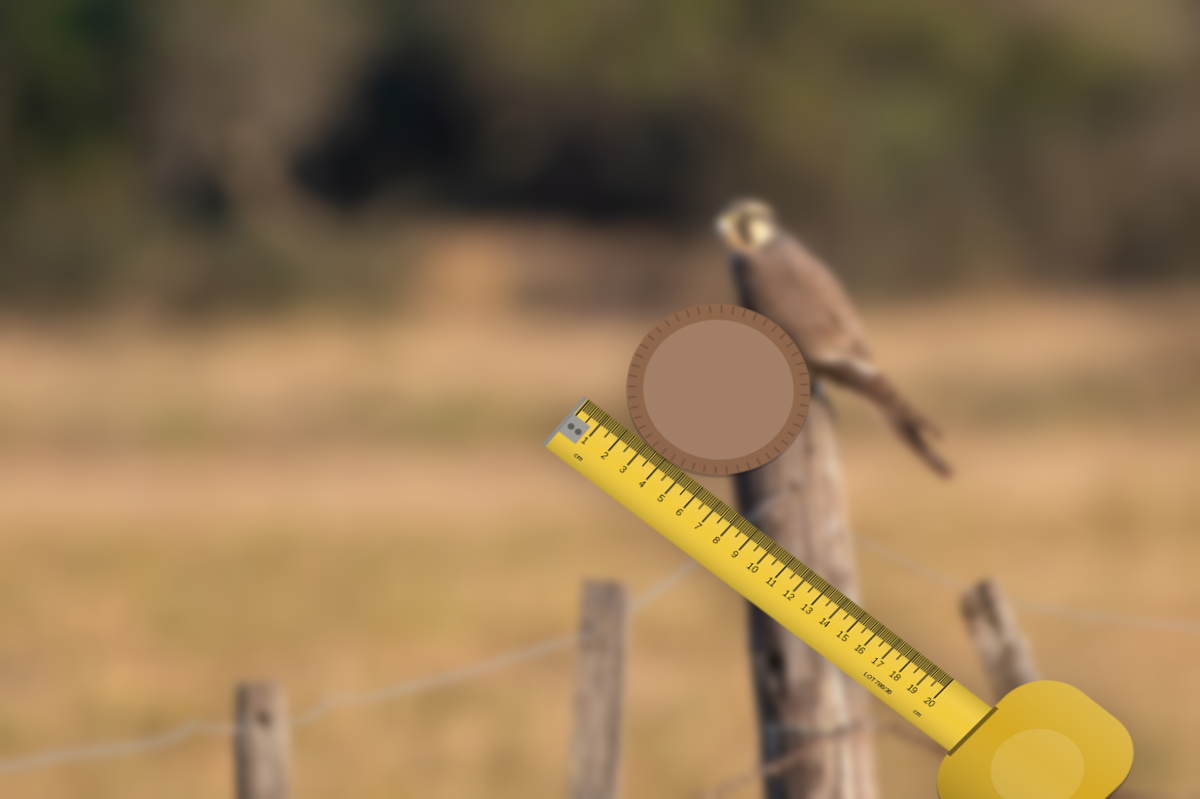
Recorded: 7.5,cm
